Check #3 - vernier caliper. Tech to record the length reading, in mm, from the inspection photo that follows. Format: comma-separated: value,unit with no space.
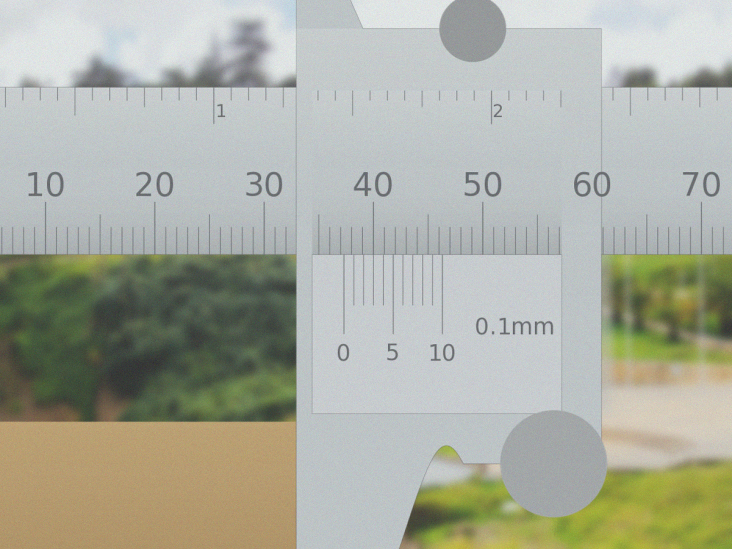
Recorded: 37.3,mm
